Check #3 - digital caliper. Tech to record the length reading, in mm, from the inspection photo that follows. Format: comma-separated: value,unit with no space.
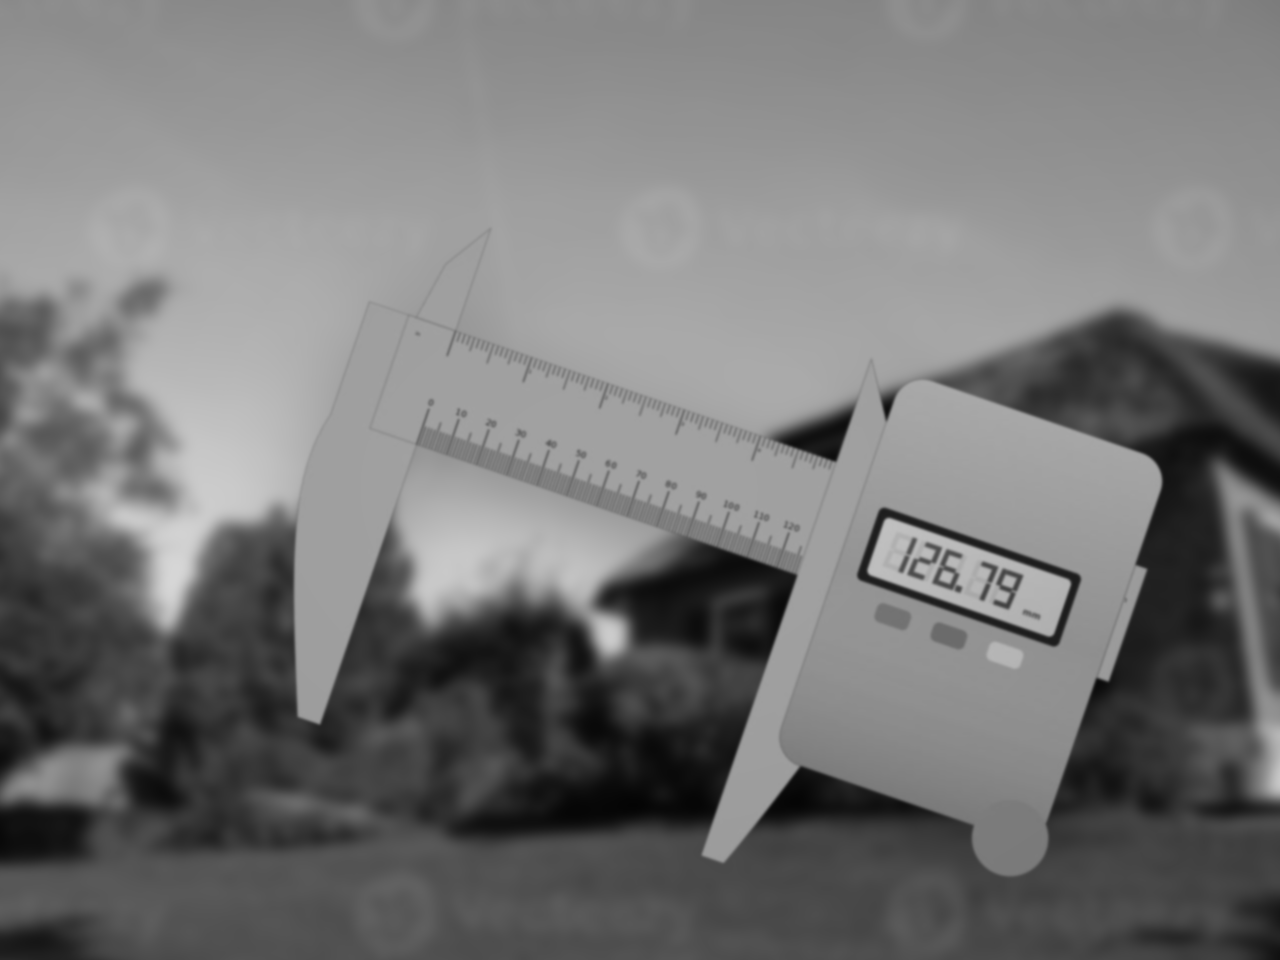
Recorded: 126.79,mm
